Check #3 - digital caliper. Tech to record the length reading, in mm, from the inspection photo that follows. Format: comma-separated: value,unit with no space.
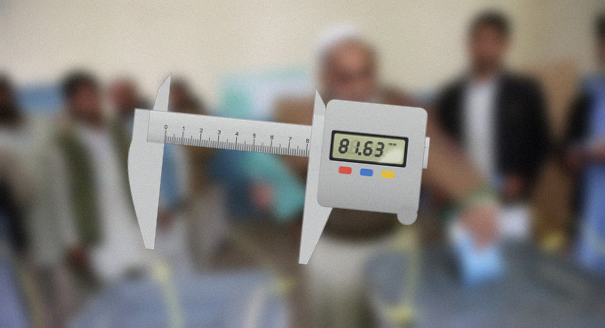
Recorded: 81.63,mm
